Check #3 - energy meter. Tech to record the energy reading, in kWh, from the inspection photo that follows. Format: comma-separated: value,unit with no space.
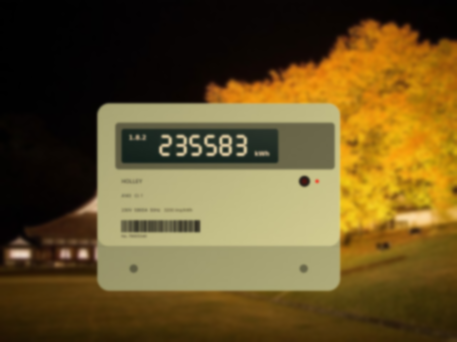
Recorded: 235583,kWh
